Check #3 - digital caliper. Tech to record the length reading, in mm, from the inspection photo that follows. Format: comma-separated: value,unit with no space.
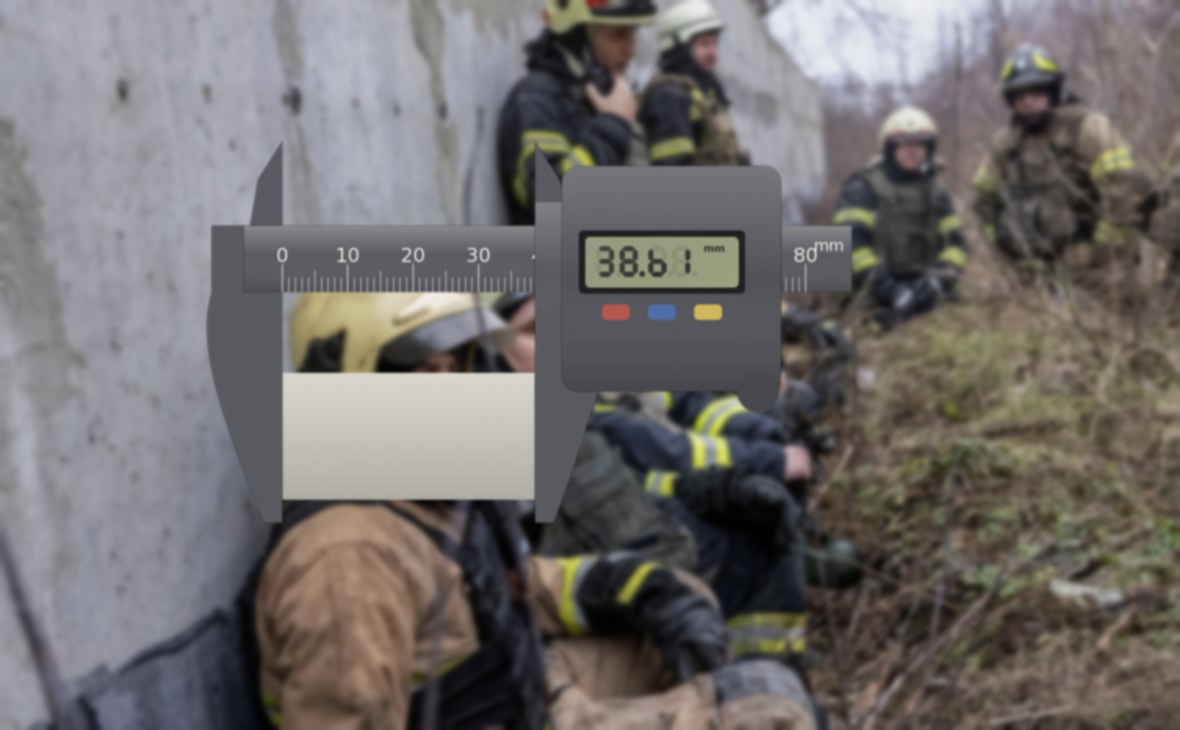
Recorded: 38.61,mm
